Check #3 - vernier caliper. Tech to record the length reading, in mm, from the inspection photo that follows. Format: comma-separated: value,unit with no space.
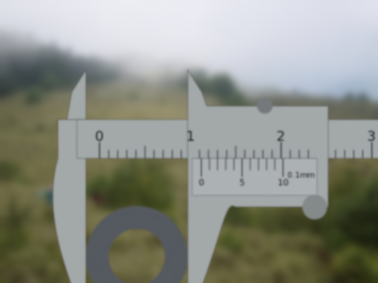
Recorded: 11.2,mm
